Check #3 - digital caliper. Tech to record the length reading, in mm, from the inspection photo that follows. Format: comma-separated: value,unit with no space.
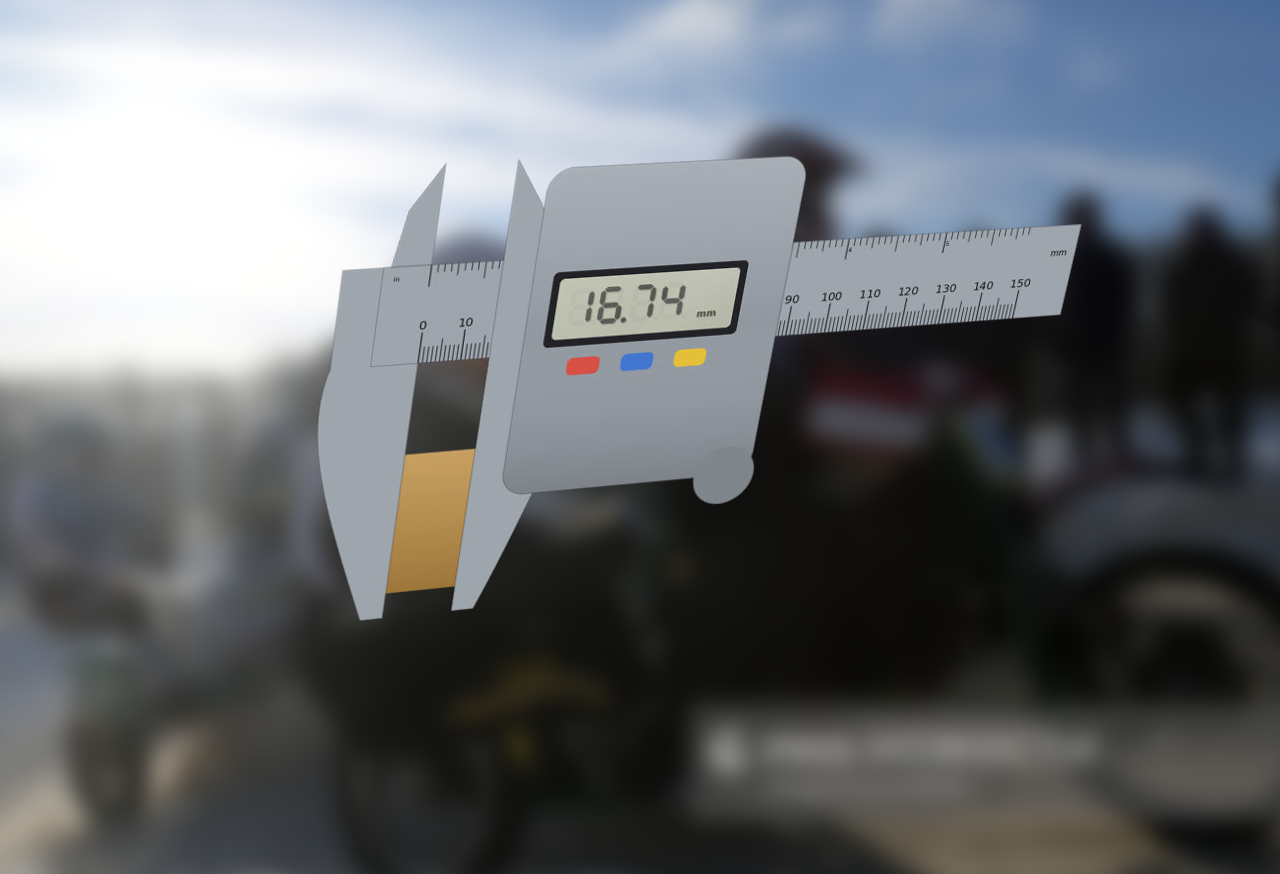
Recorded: 16.74,mm
